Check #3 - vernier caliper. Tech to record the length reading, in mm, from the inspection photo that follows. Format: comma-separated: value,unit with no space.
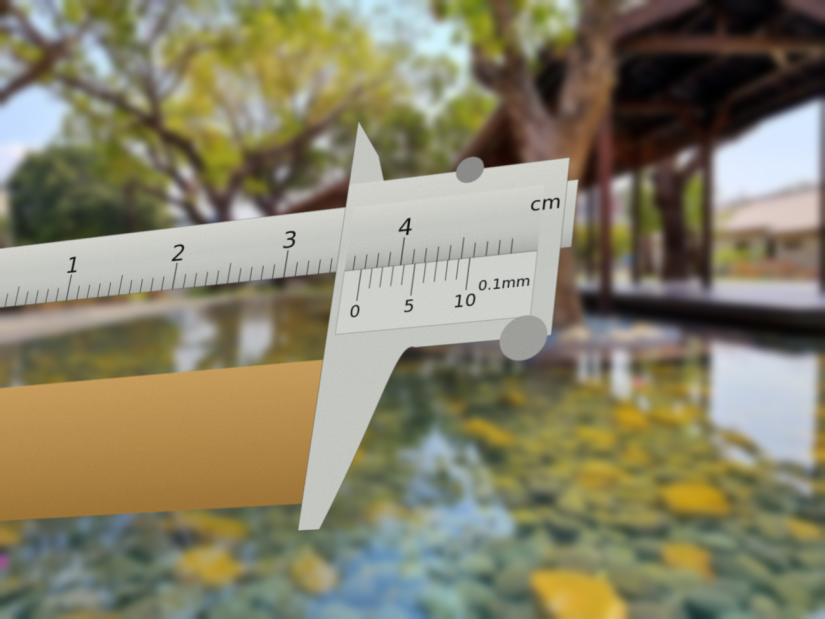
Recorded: 36.7,mm
